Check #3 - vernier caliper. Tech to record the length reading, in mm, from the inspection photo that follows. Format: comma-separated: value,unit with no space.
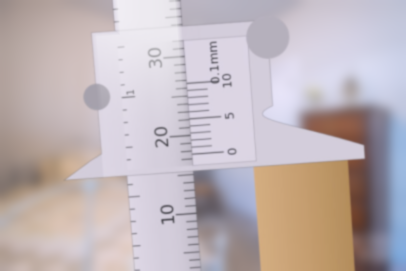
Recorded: 17.6,mm
